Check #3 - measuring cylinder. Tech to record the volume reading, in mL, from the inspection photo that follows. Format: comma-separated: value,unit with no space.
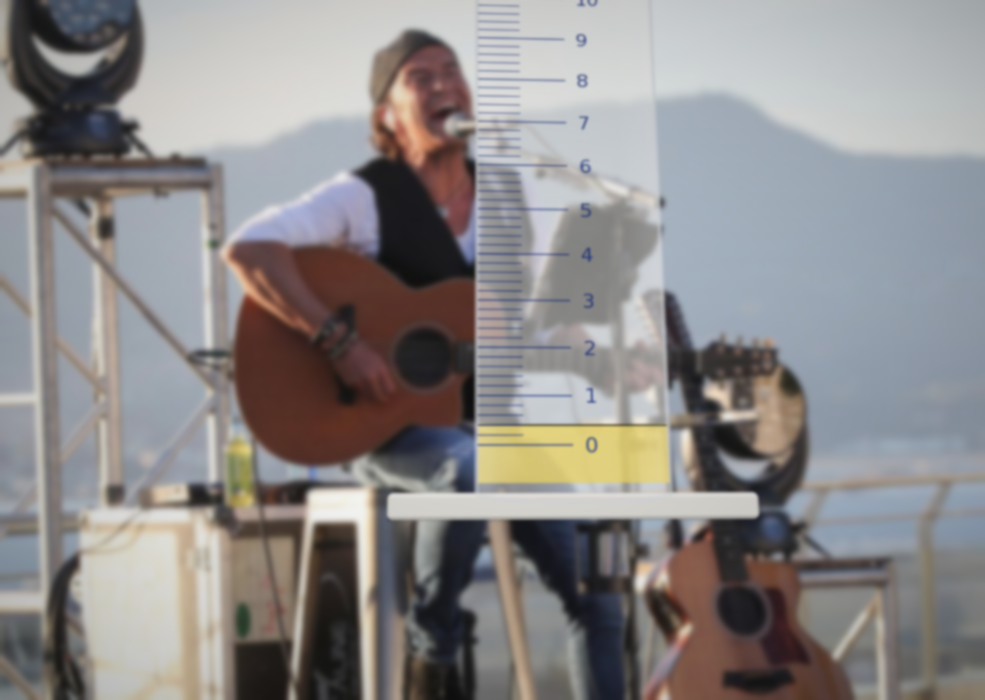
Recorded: 0.4,mL
